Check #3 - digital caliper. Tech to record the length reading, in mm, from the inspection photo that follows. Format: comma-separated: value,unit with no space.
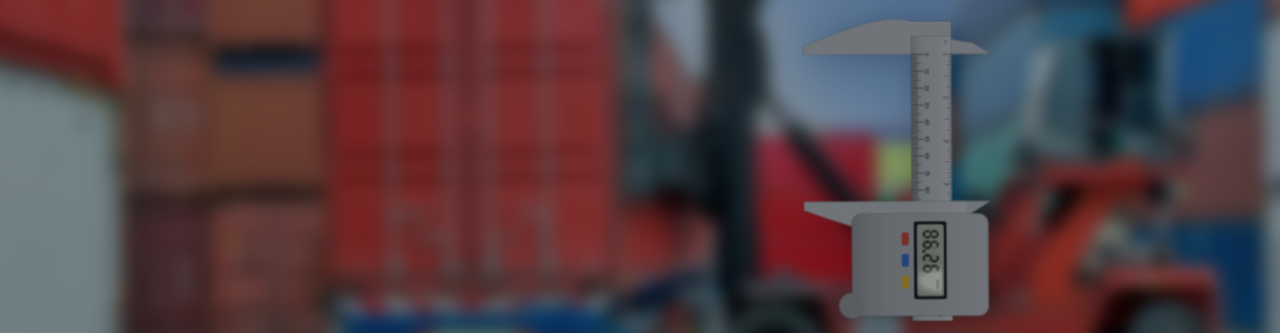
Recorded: 86.26,mm
